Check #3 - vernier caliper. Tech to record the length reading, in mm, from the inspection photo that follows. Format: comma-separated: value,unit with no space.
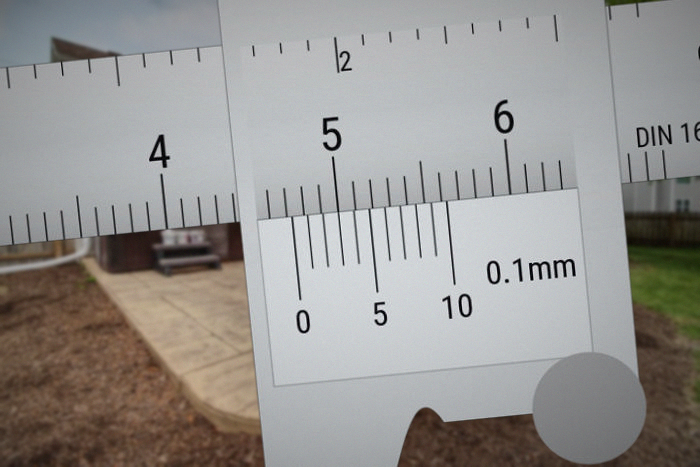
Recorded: 47.3,mm
